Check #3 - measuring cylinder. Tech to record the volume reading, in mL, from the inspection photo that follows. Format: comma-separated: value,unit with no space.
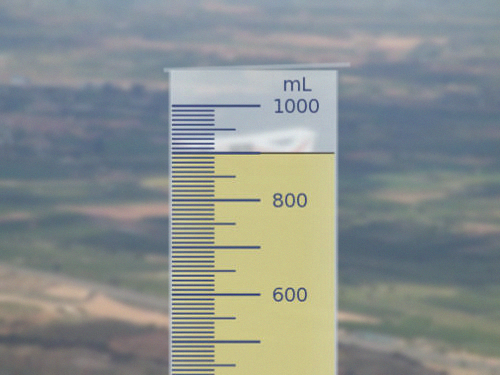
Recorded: 900,mL
